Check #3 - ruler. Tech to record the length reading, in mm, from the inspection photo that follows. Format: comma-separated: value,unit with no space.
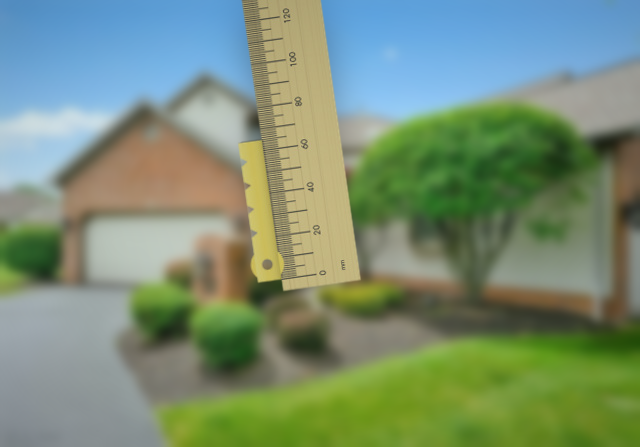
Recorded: 65,mm
